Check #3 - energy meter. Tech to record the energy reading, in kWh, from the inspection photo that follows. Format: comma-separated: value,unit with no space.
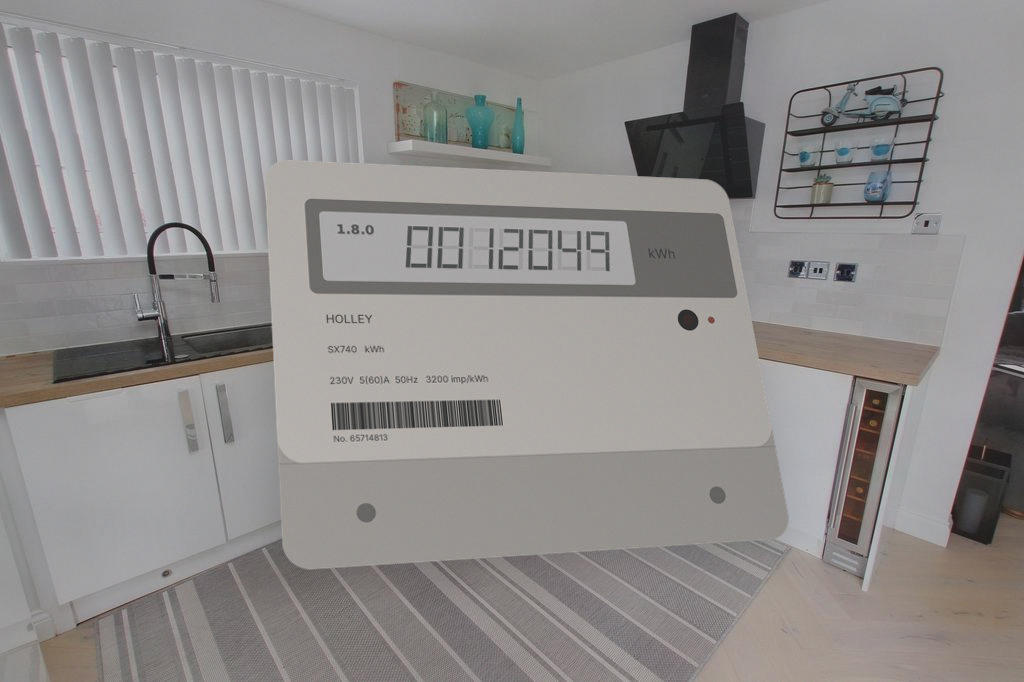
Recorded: 12049,kWh
